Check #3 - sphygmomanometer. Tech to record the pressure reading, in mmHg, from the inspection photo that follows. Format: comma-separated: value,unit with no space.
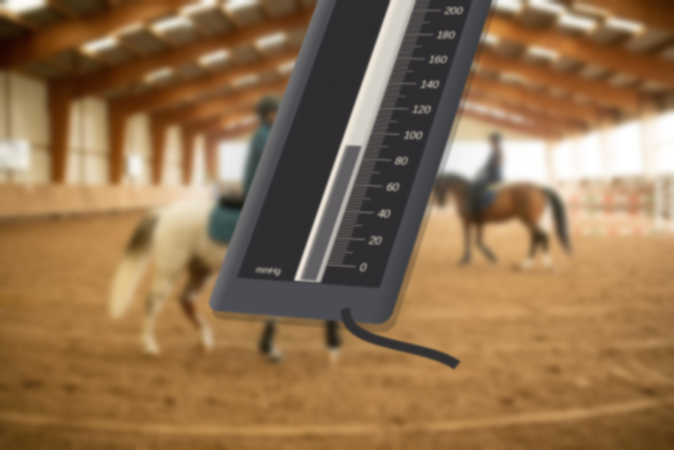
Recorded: 90,mmHg
